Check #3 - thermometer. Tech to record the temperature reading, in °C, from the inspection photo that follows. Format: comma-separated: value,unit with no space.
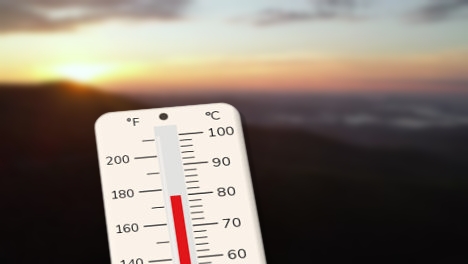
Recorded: 80,°C
